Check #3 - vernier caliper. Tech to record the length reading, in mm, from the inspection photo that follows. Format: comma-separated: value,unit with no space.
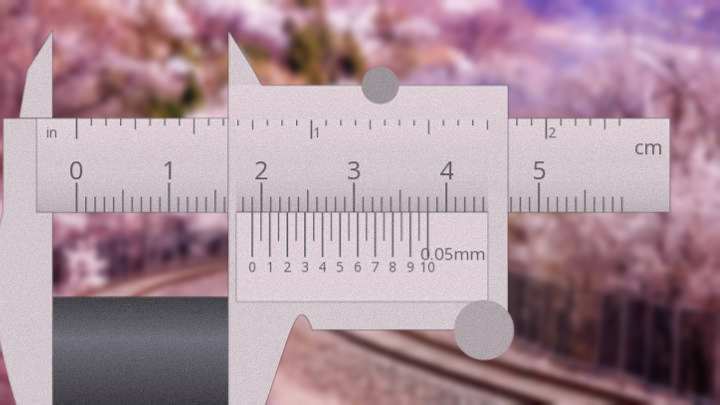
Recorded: 19.0,mm
